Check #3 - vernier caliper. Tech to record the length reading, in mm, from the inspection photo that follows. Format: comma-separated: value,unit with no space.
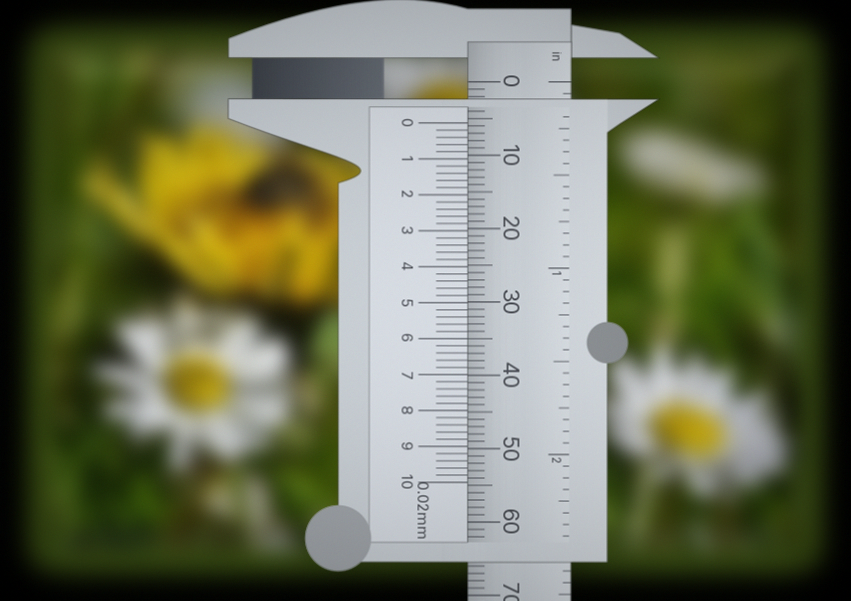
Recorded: 5.6,mm
